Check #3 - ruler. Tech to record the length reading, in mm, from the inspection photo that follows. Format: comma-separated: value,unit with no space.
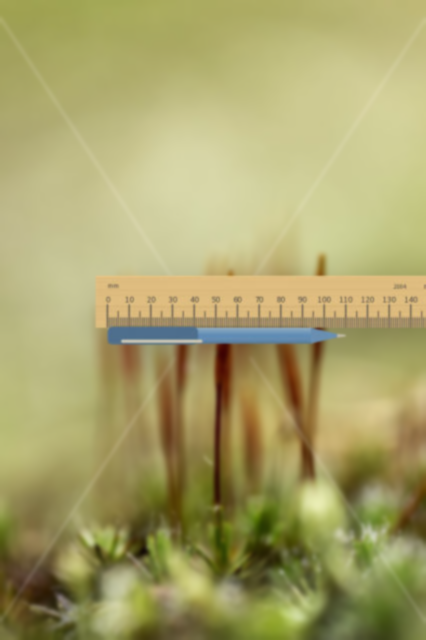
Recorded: 110,mm
